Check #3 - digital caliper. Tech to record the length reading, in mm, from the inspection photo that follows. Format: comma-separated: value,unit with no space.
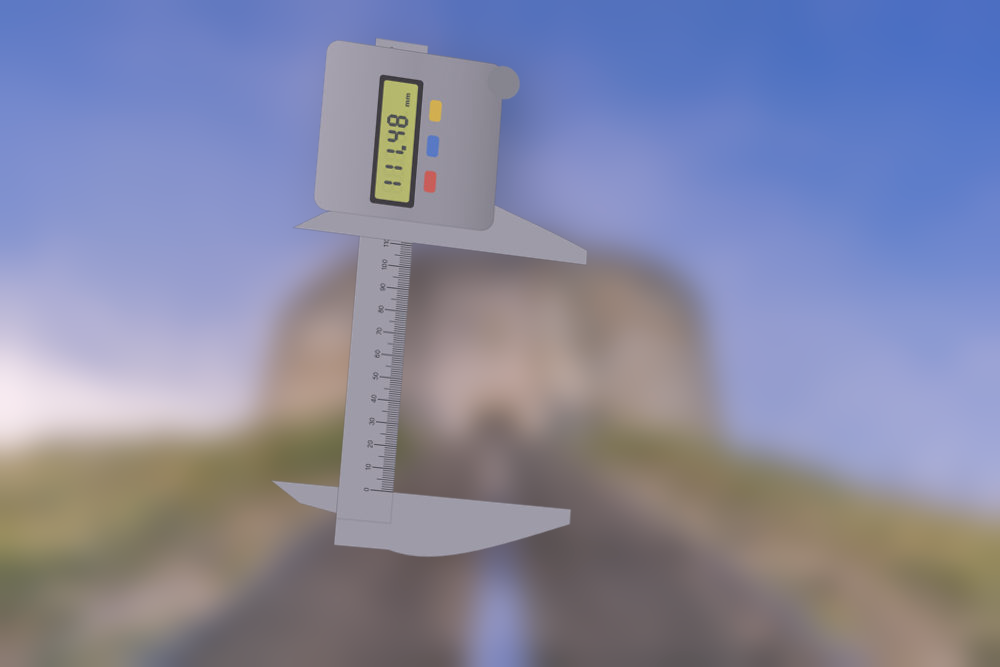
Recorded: 111.48,mm
